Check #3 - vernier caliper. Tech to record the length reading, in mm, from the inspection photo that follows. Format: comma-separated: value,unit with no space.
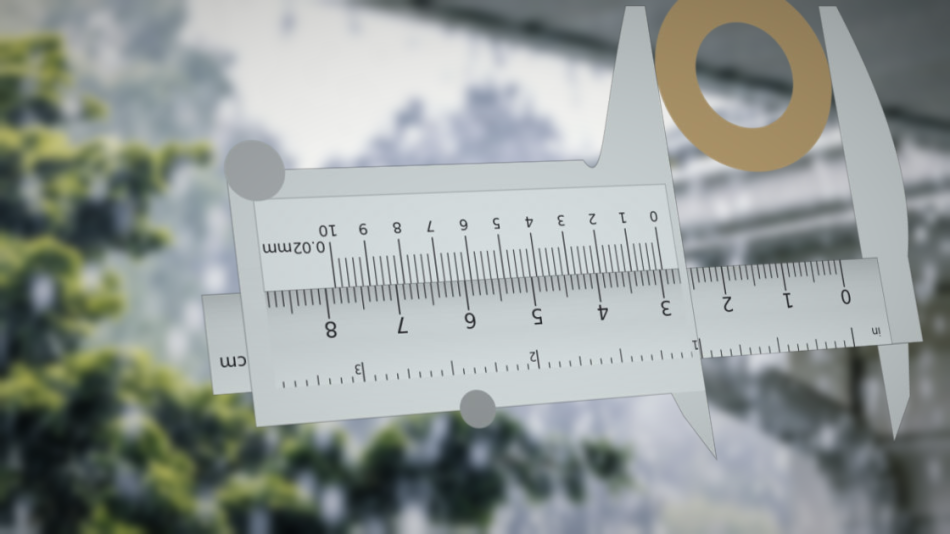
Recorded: 29.6,mm
